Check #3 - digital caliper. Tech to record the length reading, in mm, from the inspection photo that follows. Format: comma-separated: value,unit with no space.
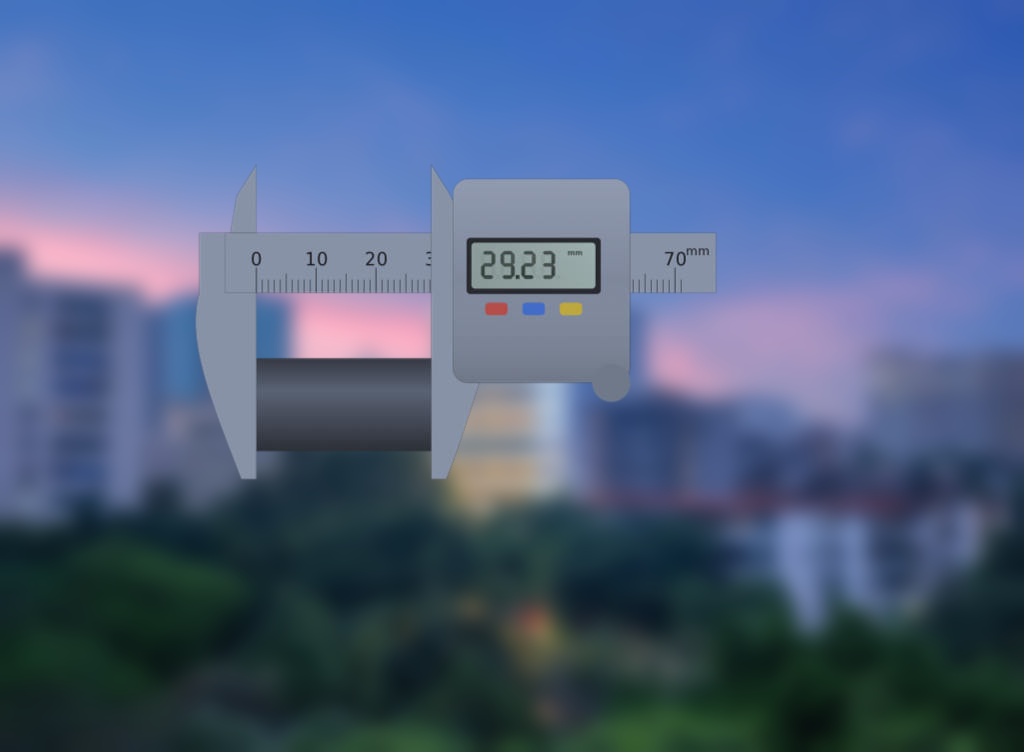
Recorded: 29.23,mm
